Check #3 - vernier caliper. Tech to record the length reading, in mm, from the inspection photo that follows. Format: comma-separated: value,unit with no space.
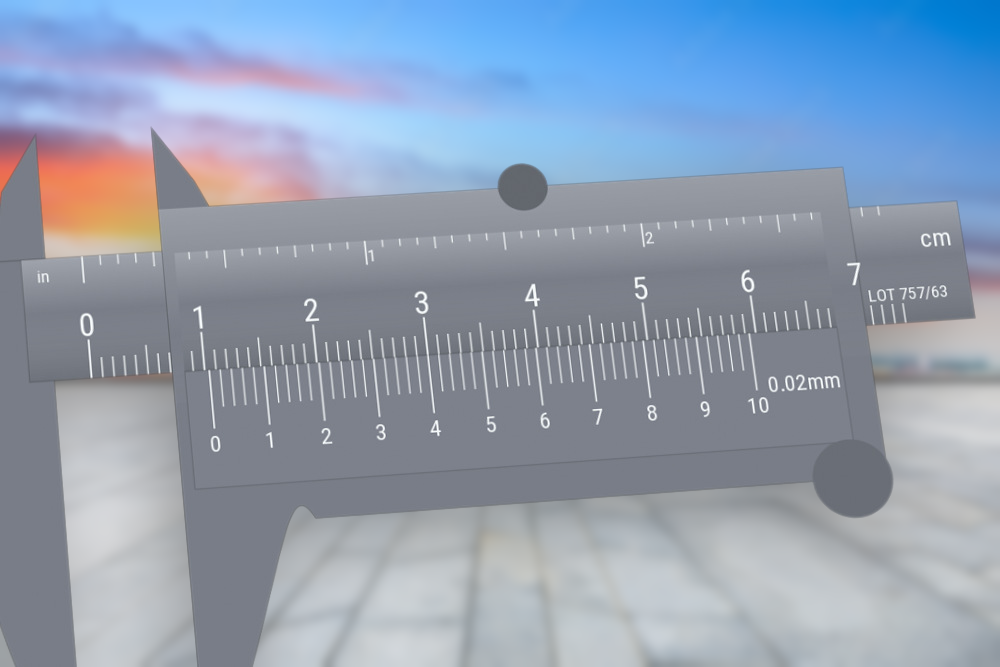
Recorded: 10.4,mm
